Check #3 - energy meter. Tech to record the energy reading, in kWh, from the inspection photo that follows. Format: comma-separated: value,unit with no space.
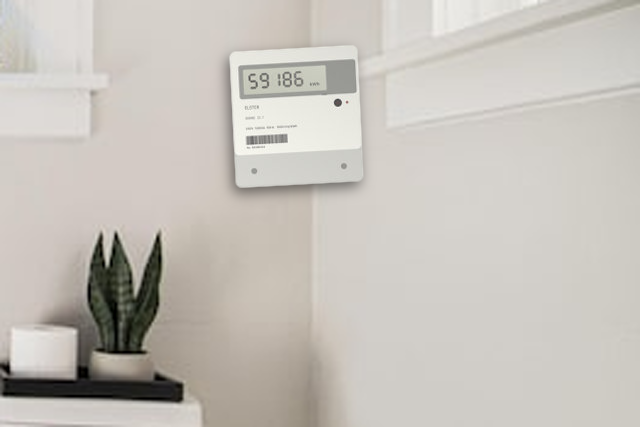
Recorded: 59186,kWh
